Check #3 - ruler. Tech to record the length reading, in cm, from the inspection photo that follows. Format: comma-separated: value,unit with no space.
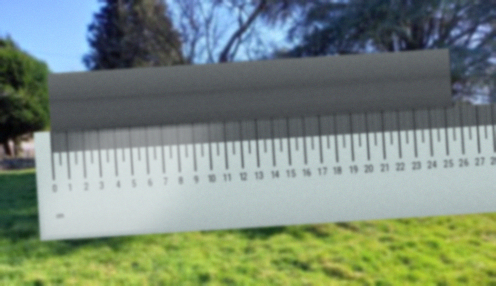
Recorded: 25.5,cm
